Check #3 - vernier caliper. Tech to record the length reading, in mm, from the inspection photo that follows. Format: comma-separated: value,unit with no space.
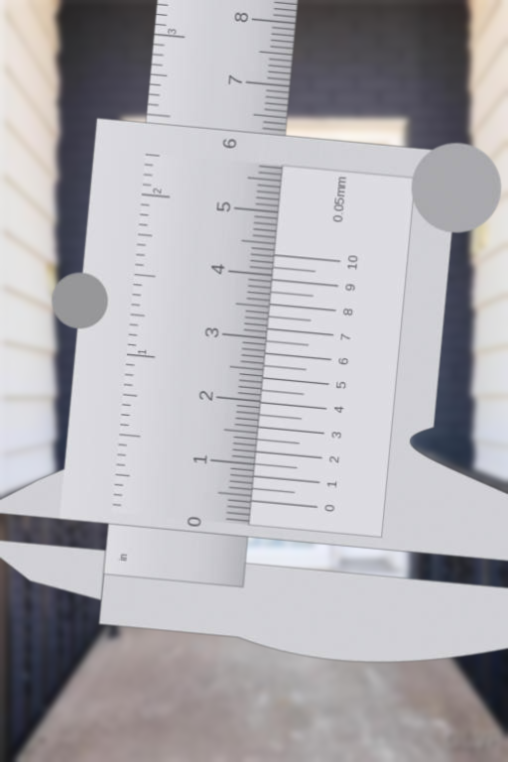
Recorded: 4.2,mm
